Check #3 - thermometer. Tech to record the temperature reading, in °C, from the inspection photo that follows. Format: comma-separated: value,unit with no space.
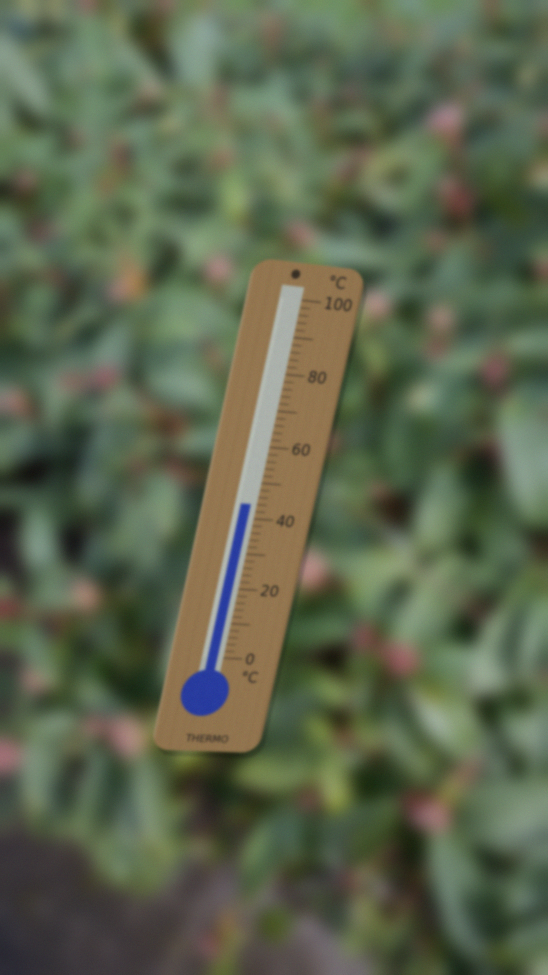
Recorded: 44,°C
